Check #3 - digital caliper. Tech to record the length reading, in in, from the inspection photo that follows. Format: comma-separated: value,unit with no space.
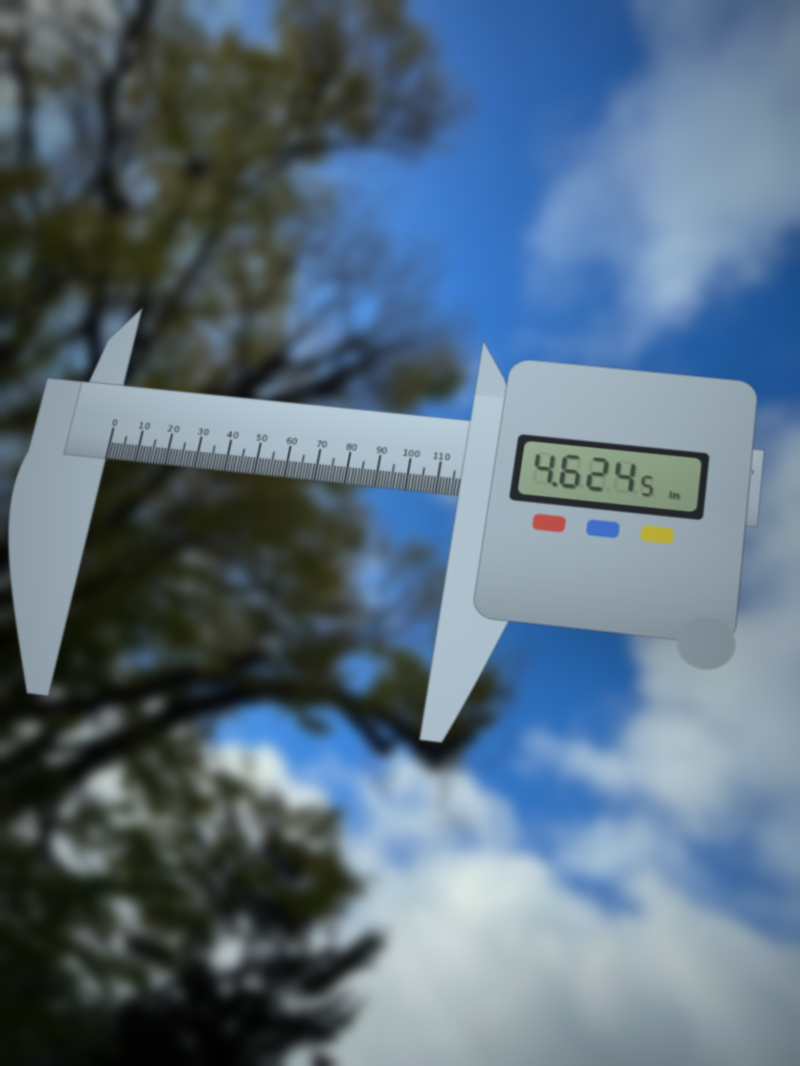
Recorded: 4.6245,in
